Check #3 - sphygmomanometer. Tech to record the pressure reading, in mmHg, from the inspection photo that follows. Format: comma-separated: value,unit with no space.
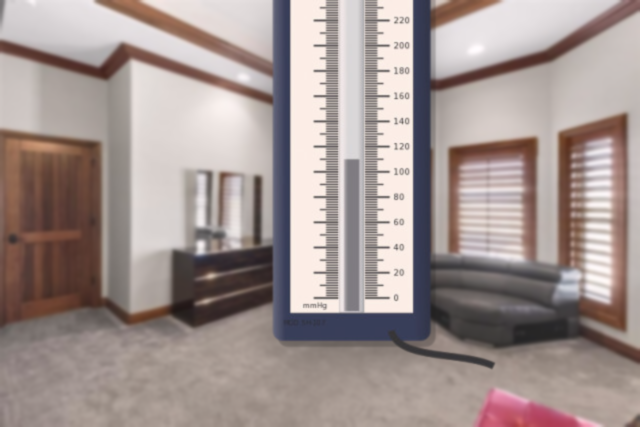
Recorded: 110,mmHg
